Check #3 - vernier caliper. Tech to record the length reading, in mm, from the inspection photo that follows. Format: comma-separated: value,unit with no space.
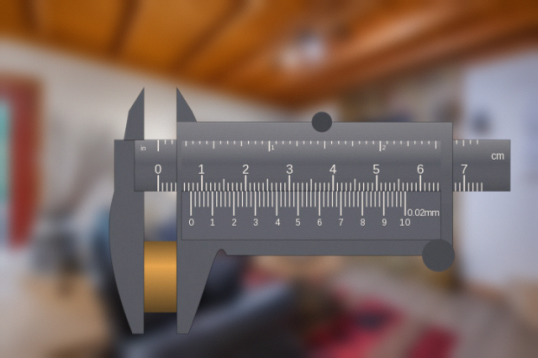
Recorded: 7.5,mm
